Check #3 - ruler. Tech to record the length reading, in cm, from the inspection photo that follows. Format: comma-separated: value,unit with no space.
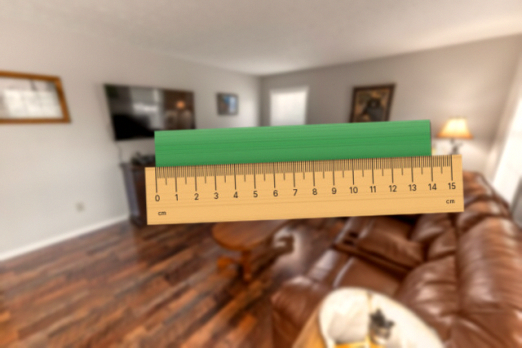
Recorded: 14,cm
